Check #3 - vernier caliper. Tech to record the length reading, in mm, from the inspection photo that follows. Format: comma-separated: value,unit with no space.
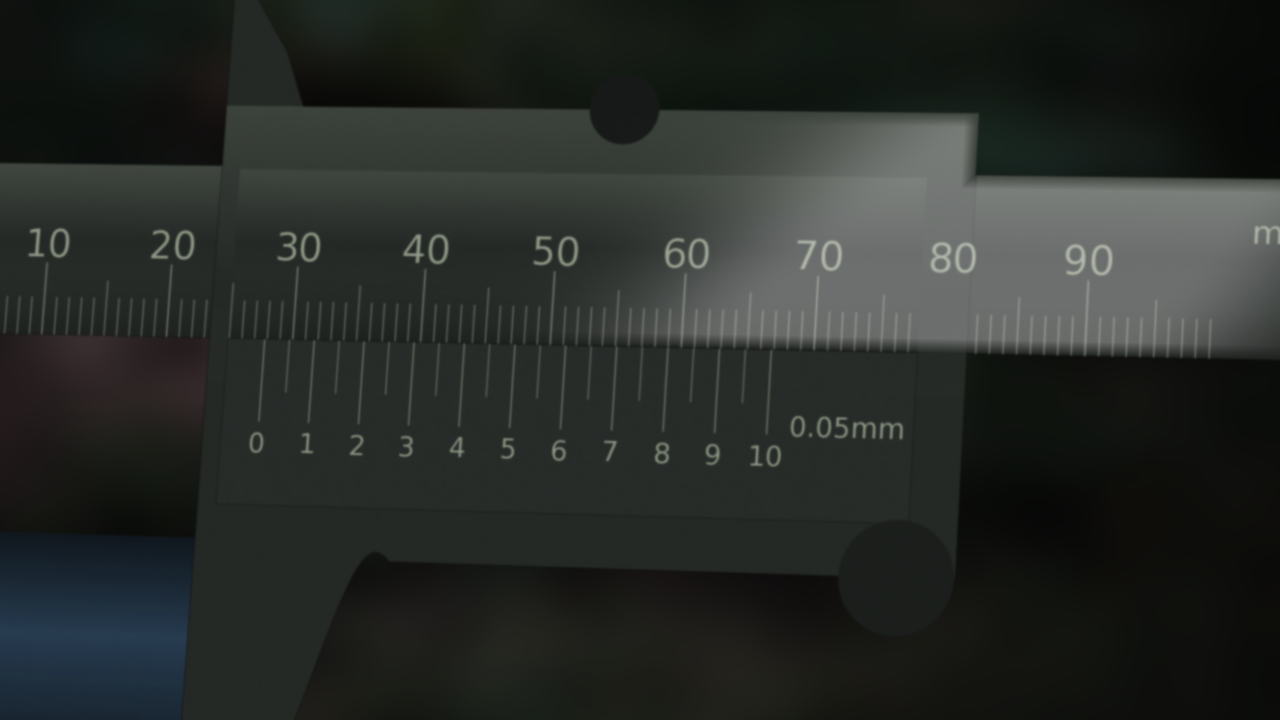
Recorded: 27.8,mm
